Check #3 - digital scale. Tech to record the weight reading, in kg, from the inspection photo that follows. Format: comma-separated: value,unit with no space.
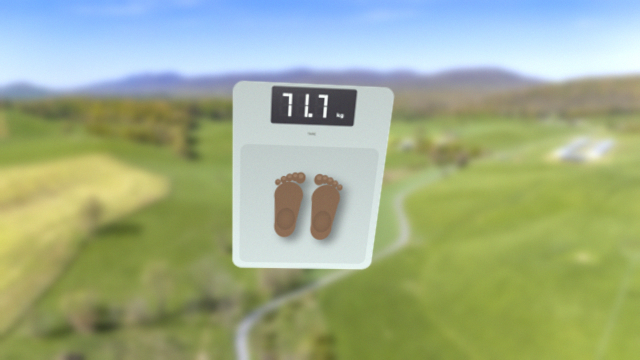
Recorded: 71.7,kg
